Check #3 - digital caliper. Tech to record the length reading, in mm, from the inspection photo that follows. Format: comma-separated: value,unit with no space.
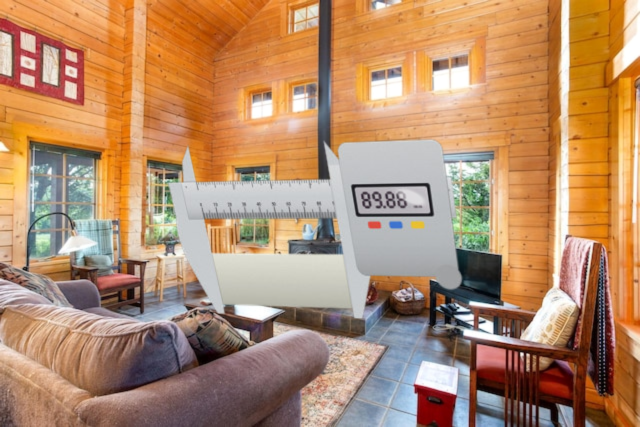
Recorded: 89.88,mm
